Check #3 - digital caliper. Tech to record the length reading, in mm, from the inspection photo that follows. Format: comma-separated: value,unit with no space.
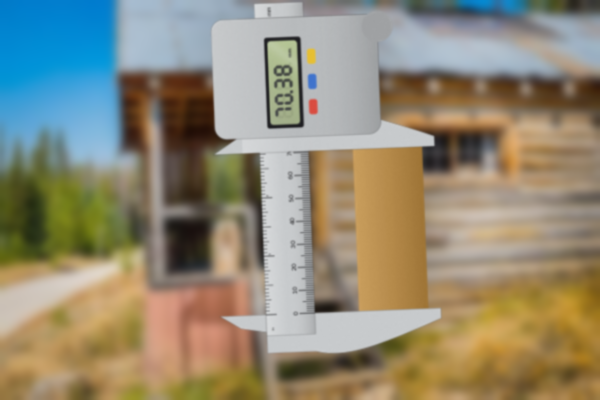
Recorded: 70.38,mm
